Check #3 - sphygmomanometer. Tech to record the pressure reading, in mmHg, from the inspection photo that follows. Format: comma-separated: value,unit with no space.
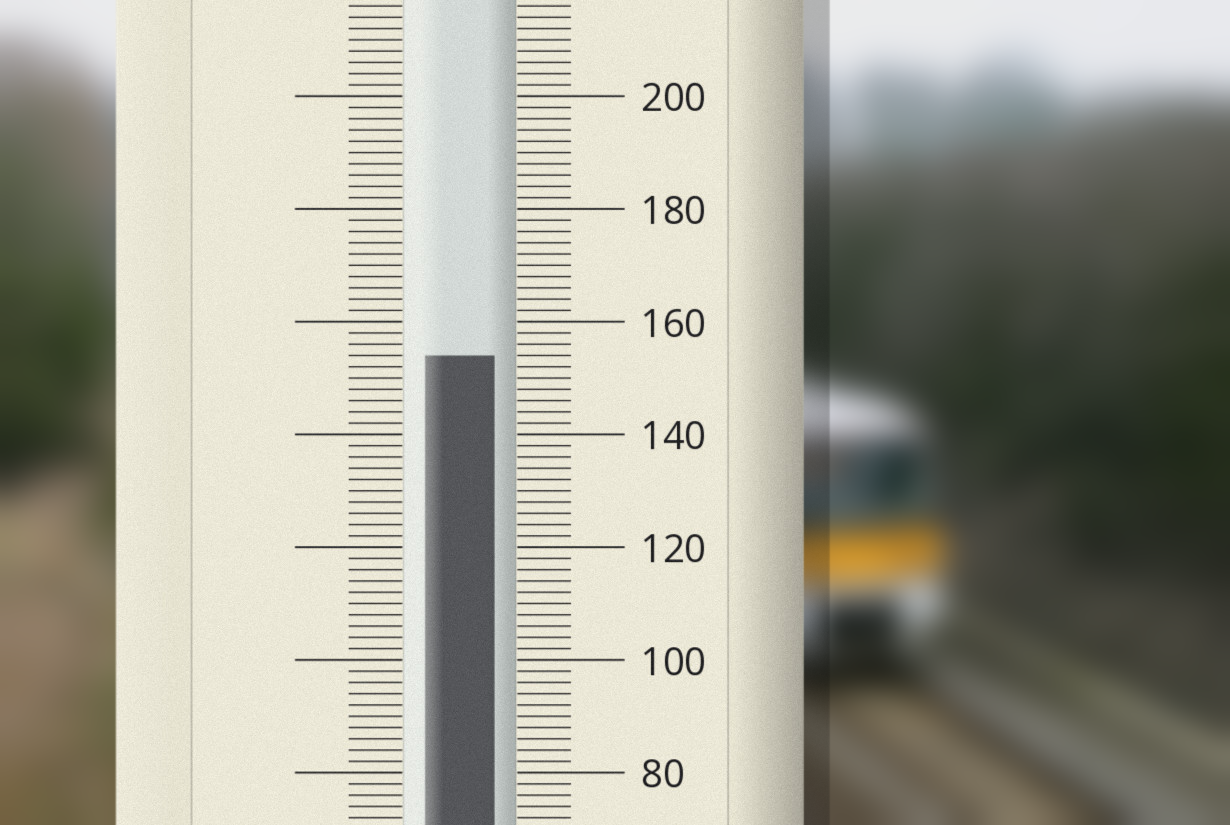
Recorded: 154,mmHg
